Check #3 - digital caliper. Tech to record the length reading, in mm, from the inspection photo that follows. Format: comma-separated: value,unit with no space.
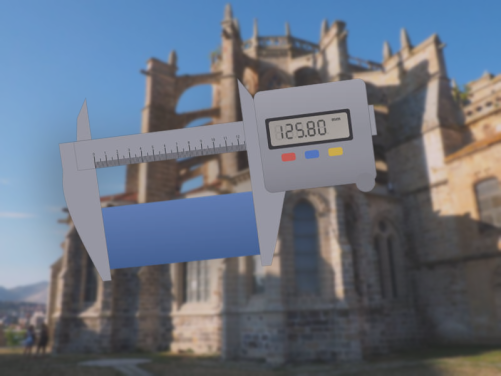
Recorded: 125.80,mm
